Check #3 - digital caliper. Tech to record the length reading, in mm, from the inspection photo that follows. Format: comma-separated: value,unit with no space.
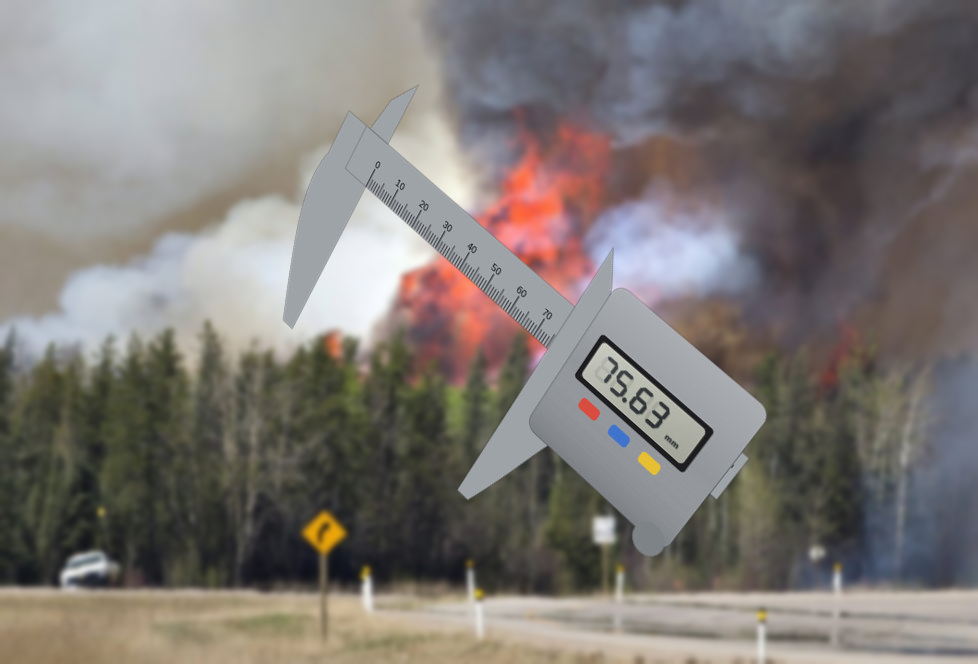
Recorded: 75.63,mm
